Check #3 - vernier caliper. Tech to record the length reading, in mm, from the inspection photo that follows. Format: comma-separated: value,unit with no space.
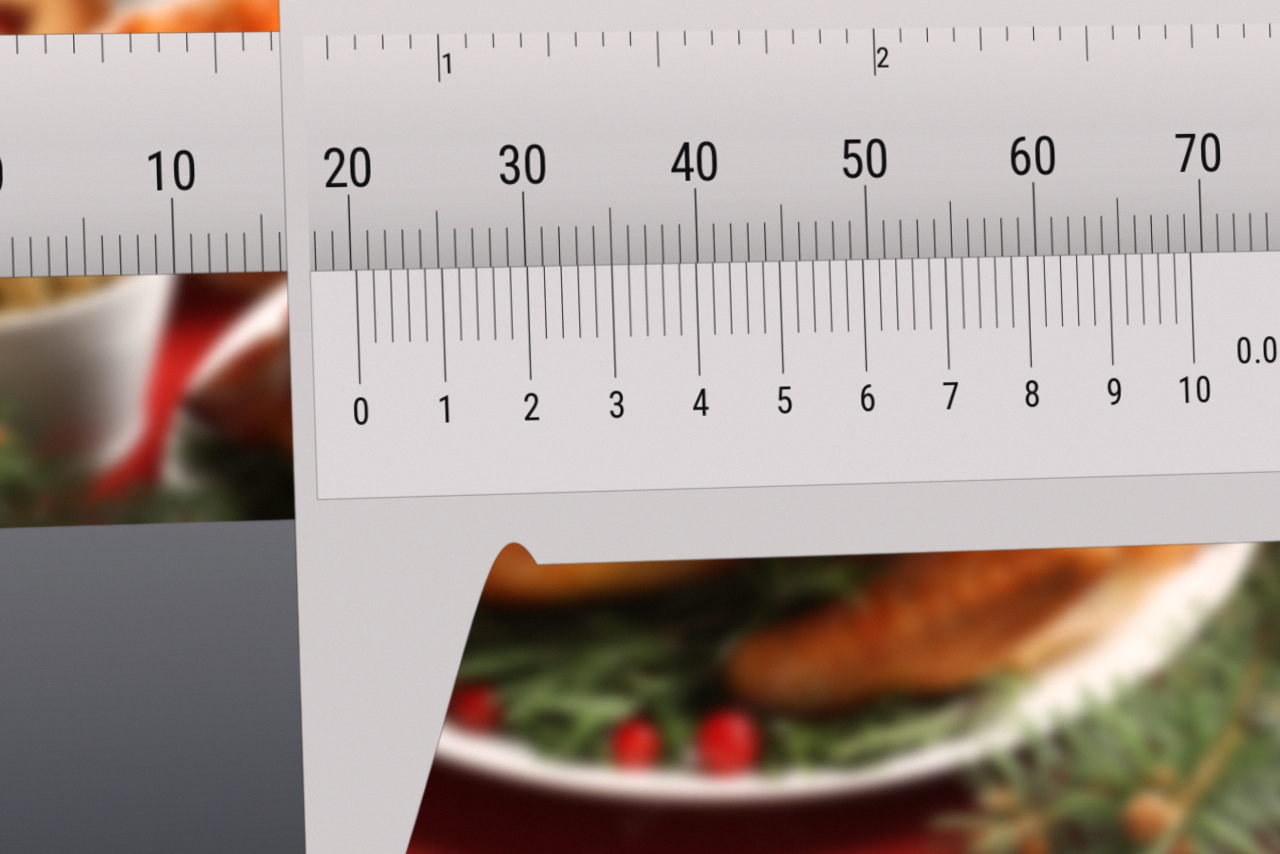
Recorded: 20.3,mm
